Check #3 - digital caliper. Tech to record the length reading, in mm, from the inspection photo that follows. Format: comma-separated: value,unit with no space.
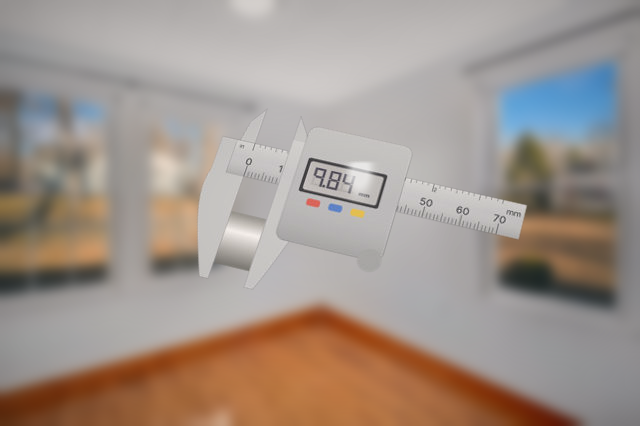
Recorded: 9.84,mm
